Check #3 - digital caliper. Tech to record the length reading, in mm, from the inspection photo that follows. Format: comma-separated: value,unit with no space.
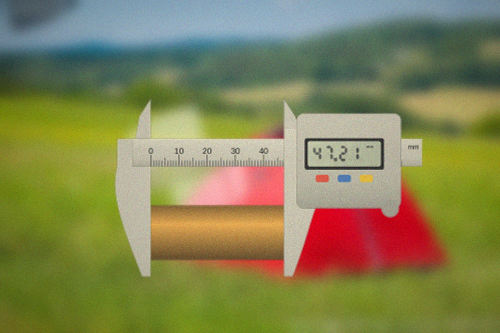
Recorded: 47.21,mm
